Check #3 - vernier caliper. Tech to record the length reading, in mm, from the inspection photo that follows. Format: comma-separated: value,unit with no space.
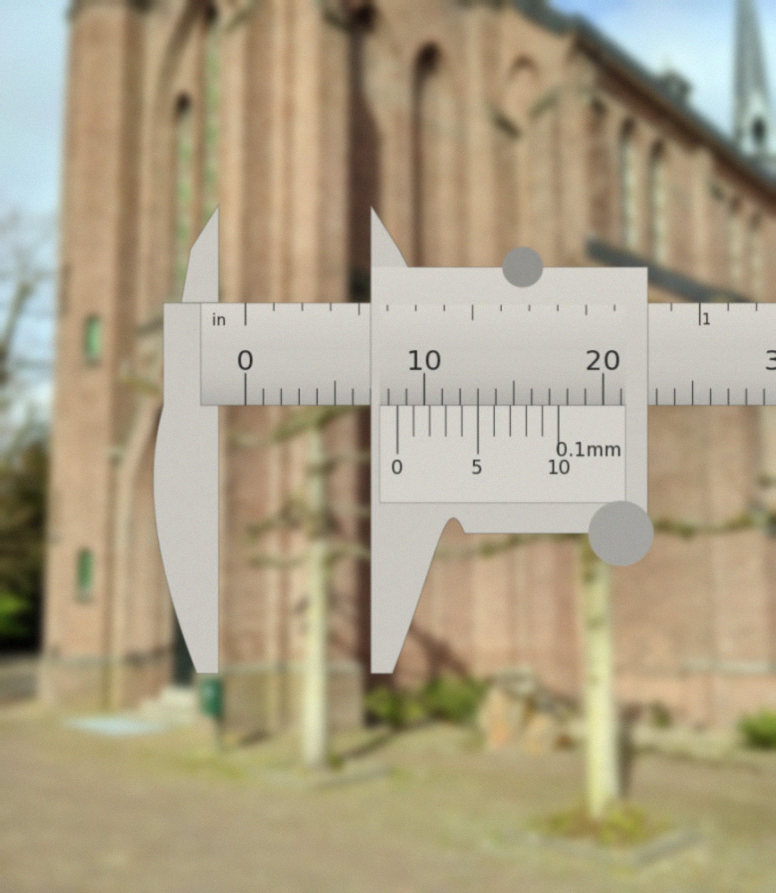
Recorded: 8.5,mm
